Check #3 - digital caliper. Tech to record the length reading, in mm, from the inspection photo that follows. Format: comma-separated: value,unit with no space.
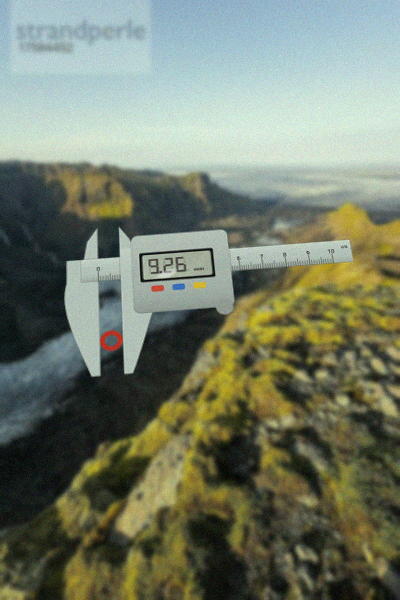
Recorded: 9.26,mm
